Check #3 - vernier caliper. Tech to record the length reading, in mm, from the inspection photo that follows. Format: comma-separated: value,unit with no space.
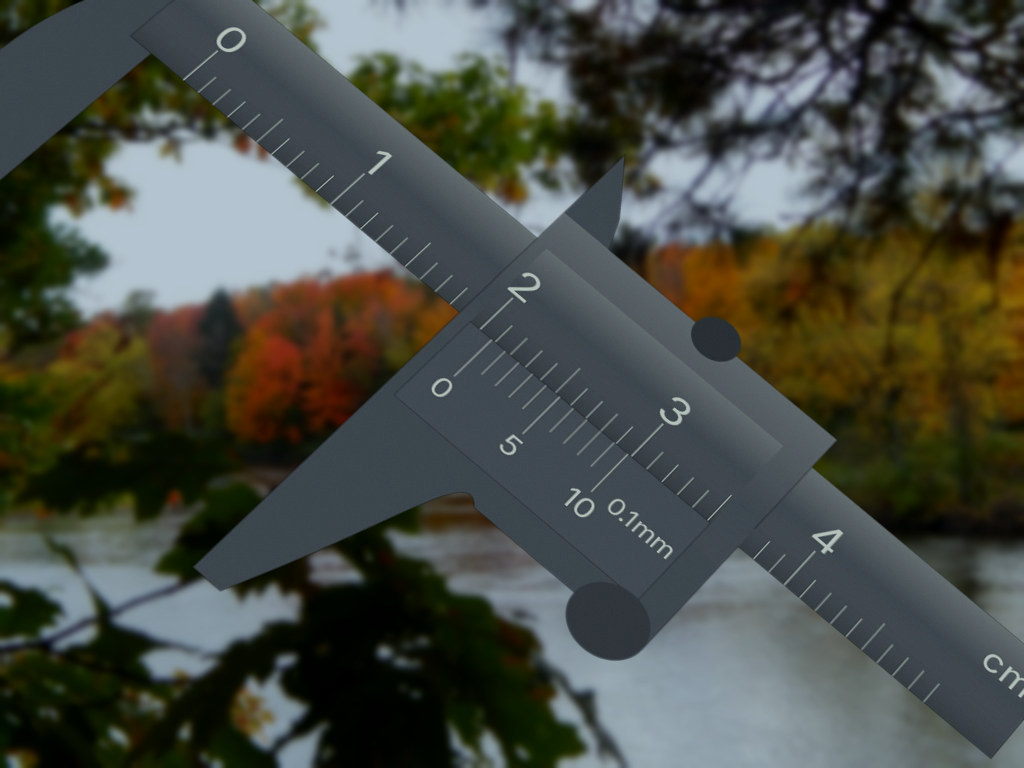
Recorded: 20.8,mm
